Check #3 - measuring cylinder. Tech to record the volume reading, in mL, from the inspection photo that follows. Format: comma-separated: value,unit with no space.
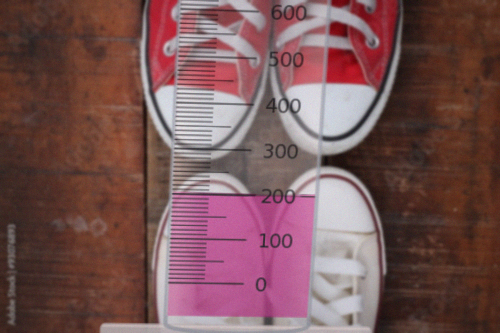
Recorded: 200,mL
